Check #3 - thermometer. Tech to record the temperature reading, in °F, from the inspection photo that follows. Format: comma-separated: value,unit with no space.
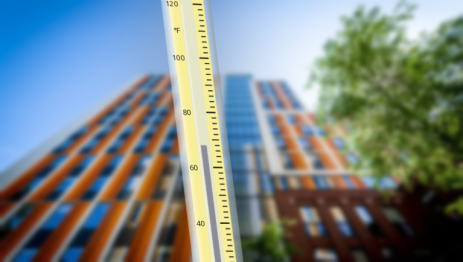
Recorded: 68,°F
